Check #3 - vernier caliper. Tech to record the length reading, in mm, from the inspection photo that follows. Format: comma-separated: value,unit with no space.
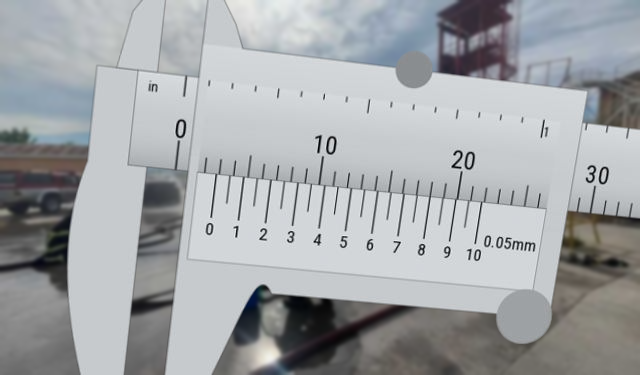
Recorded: 2.8,mm
